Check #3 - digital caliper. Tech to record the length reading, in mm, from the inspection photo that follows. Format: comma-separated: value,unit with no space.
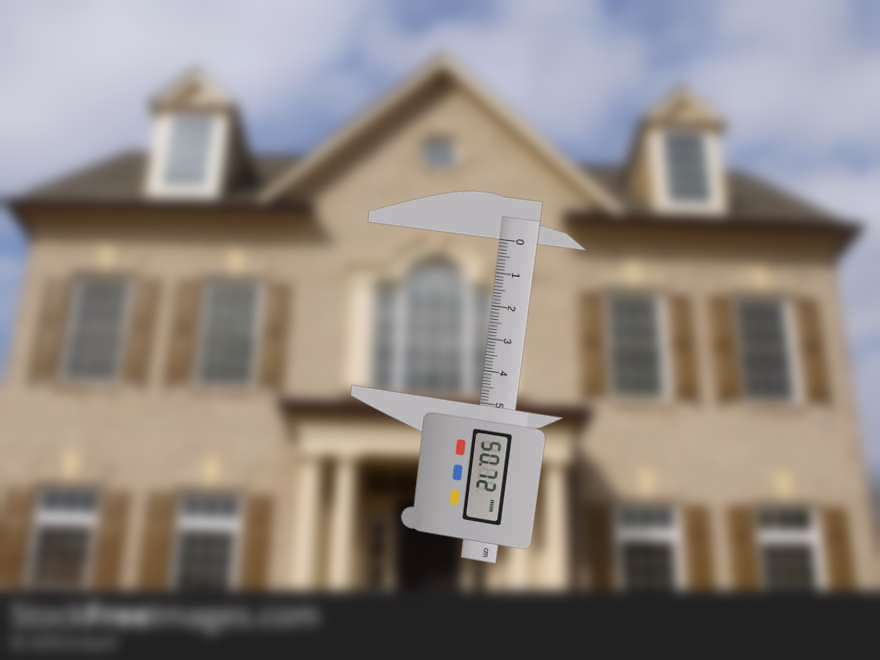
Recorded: 50.72,mm
